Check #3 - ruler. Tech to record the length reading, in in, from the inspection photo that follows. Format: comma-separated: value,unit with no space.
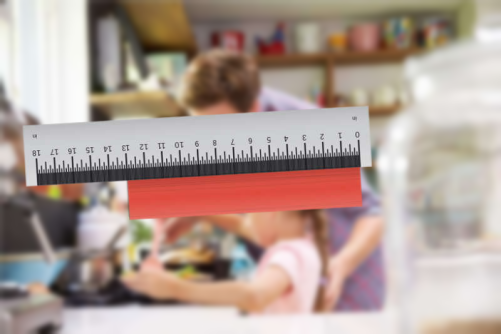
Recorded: 13,in
